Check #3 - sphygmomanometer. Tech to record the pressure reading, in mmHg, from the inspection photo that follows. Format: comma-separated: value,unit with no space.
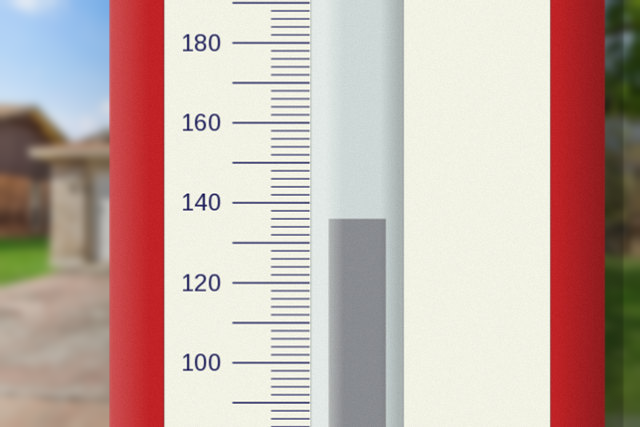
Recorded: 136,mmHg
